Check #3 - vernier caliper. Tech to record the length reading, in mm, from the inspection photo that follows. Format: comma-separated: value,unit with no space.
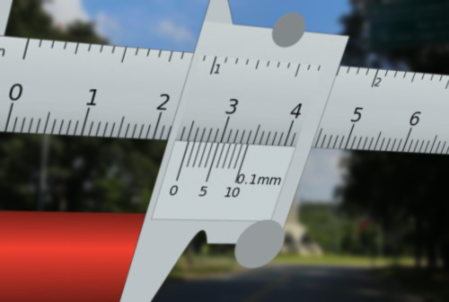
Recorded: 25.2,mm
